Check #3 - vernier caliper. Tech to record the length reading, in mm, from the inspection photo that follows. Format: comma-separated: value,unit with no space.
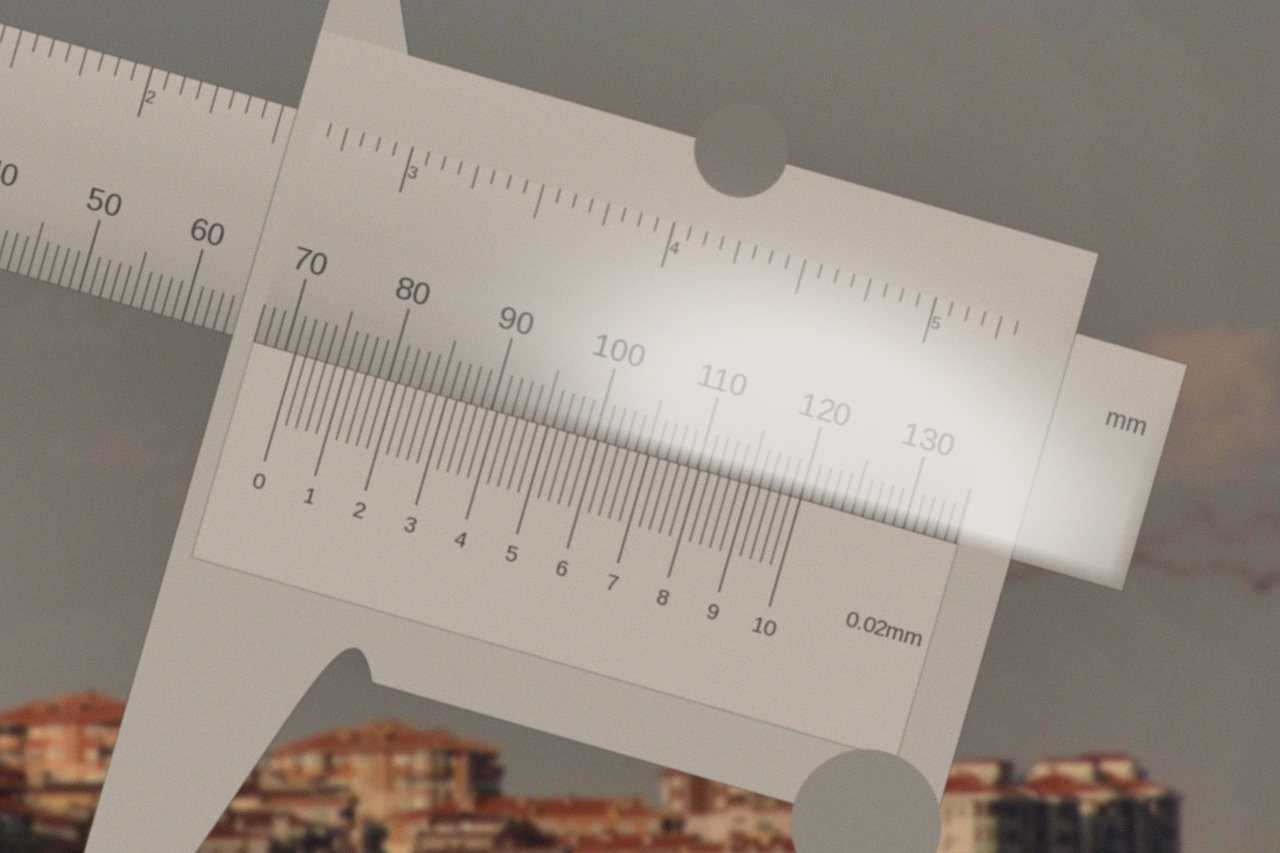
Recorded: 71.0,mm
